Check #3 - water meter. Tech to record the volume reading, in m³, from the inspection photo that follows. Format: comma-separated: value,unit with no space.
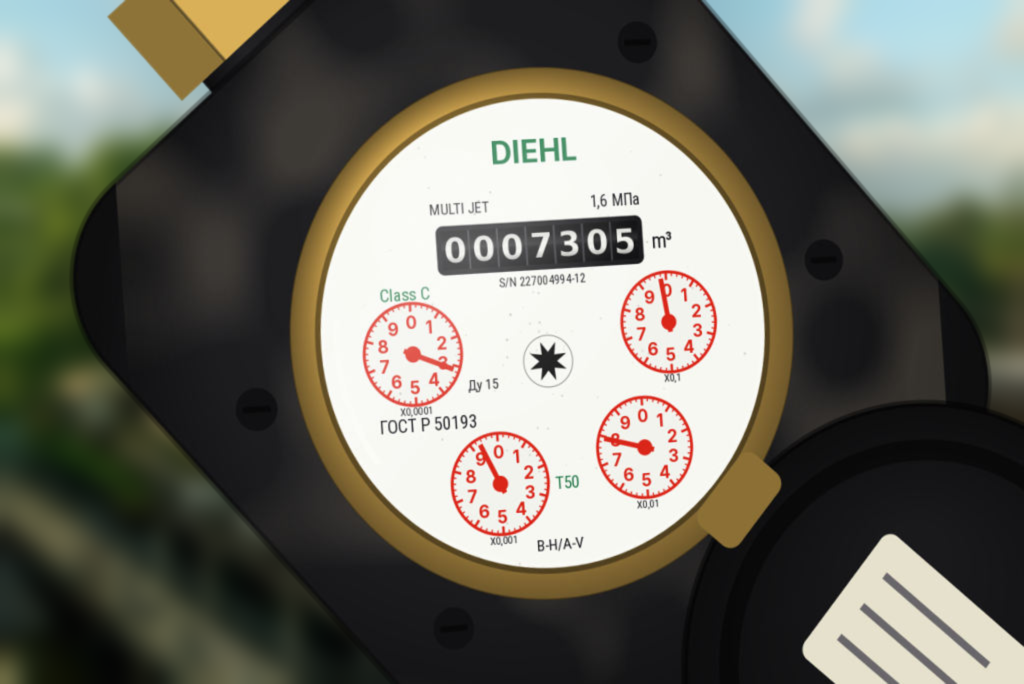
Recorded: 7304.9793,m³
